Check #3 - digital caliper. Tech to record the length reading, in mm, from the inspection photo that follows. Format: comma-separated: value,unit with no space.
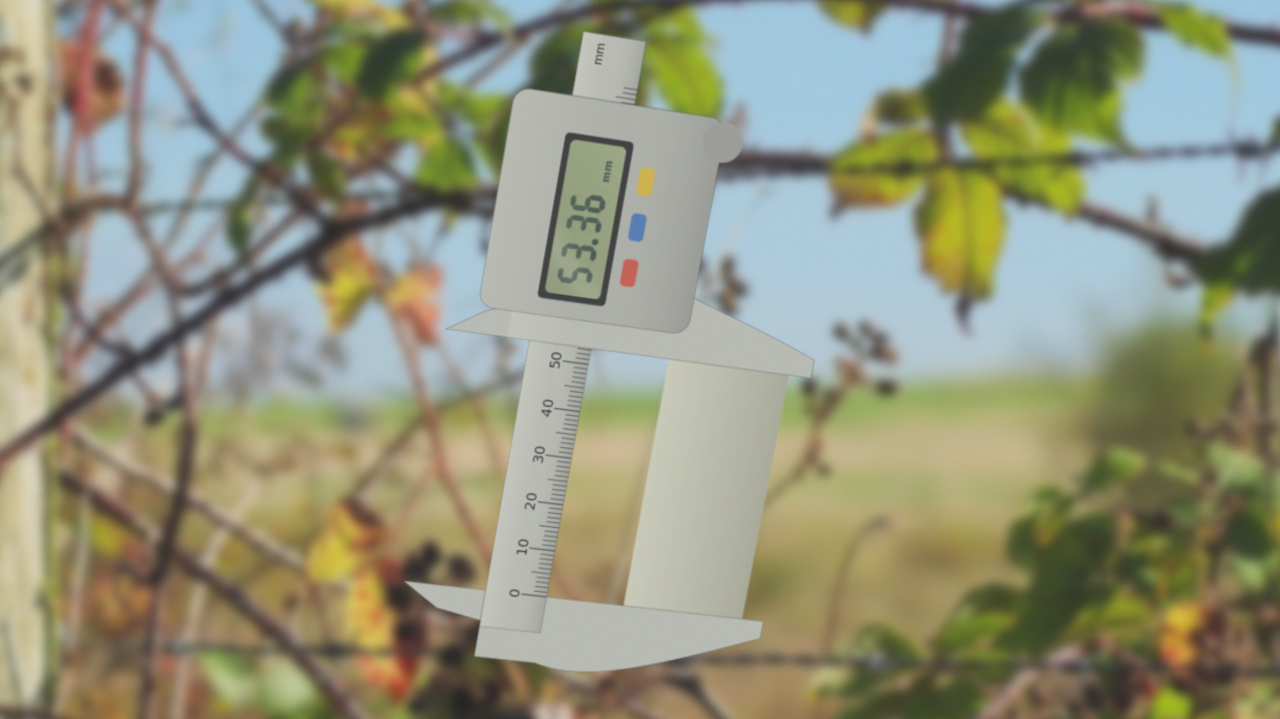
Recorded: 53.36,mm
